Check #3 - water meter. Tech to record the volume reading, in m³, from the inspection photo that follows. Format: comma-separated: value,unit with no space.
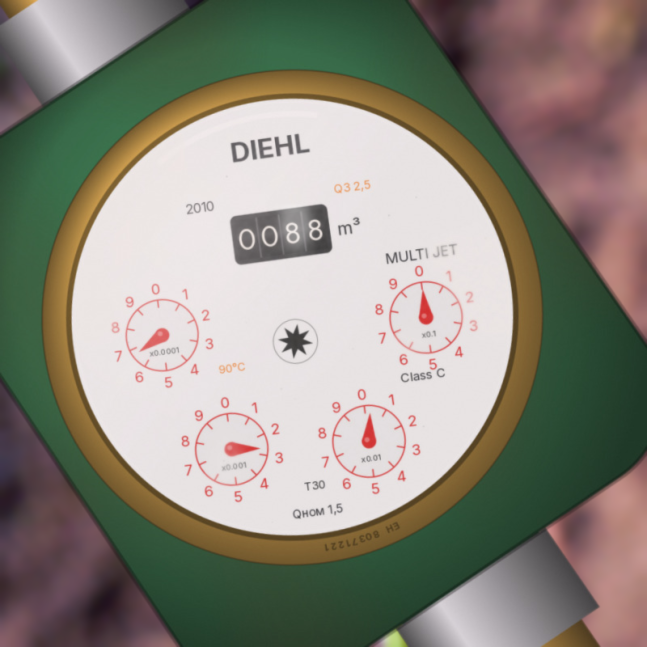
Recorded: 88.0026,m³
